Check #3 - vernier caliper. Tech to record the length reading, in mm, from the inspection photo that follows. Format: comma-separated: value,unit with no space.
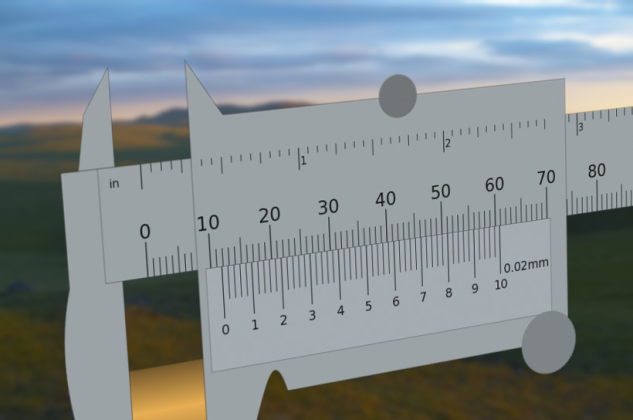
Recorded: 11.8,mm
